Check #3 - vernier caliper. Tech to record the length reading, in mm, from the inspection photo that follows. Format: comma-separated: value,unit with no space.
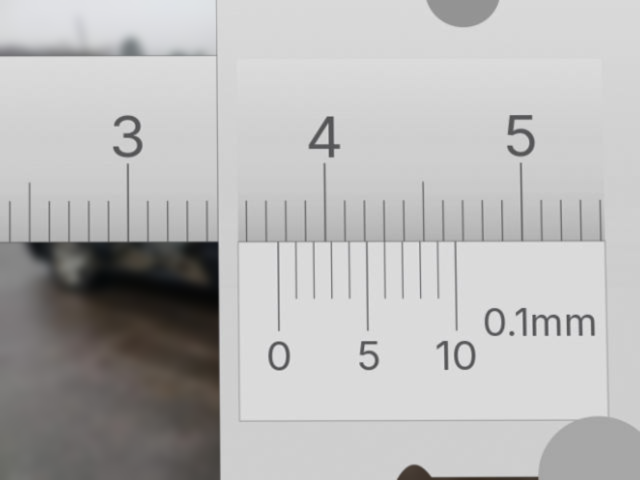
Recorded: 37.6,mm
